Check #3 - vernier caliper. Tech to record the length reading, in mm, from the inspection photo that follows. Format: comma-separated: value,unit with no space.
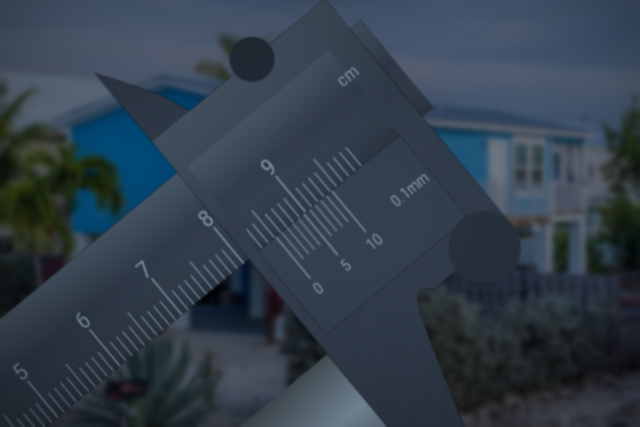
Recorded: 85.2,mm
